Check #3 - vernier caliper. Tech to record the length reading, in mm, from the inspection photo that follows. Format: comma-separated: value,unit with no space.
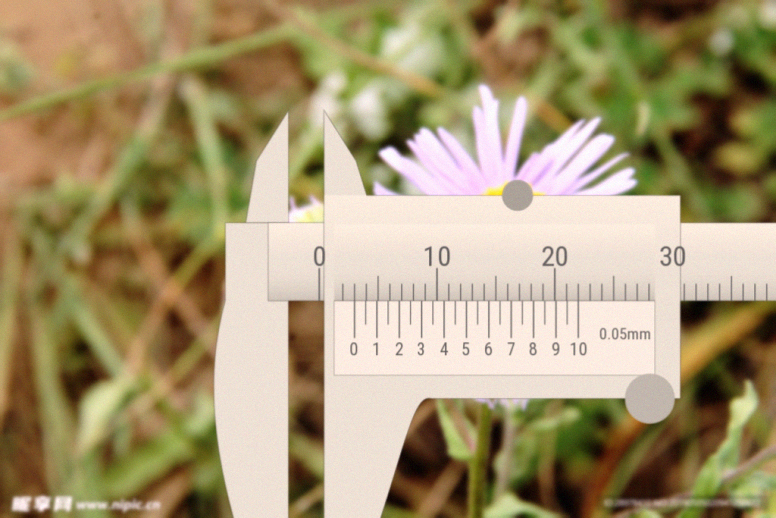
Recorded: 3.0,mm
